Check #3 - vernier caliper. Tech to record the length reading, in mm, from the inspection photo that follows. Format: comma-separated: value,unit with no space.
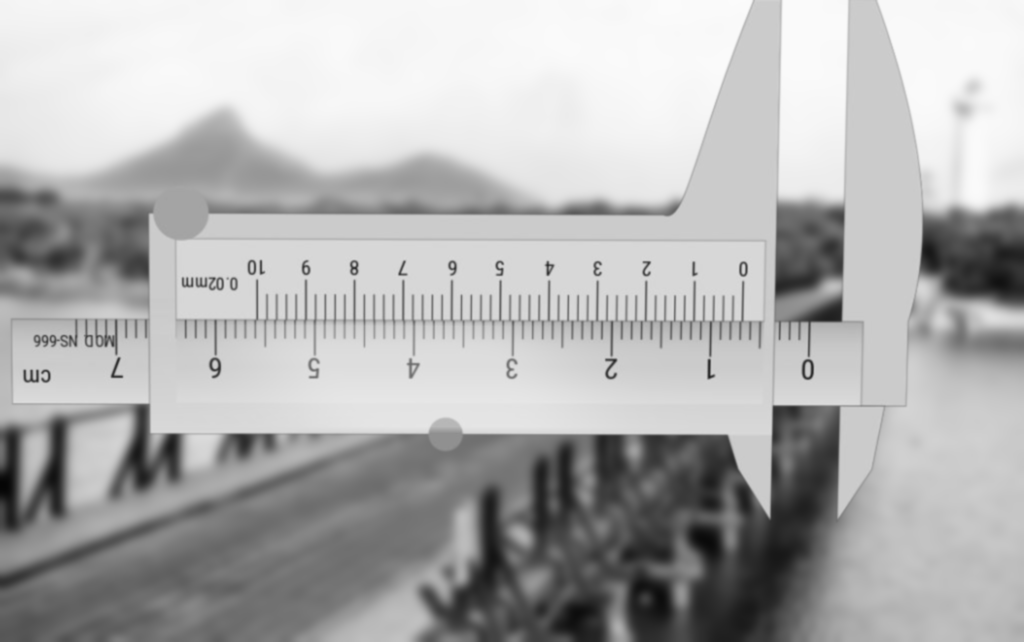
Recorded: 6.8,mm
